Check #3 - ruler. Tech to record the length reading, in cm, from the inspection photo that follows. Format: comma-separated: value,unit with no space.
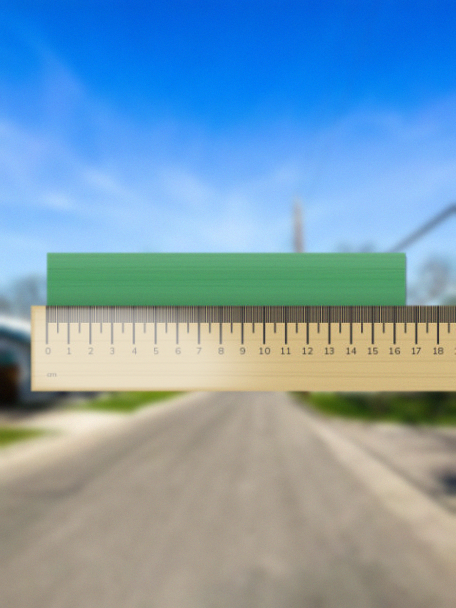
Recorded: 16.5,cm
